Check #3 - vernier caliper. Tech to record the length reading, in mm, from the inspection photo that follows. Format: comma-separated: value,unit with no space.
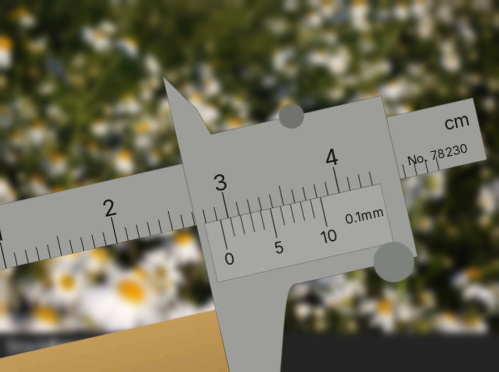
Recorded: 29.3,mm
